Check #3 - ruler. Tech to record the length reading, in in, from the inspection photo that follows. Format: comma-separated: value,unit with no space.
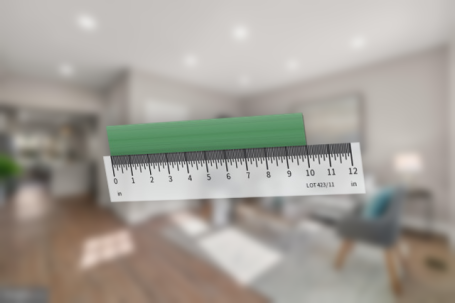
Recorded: 10,in
